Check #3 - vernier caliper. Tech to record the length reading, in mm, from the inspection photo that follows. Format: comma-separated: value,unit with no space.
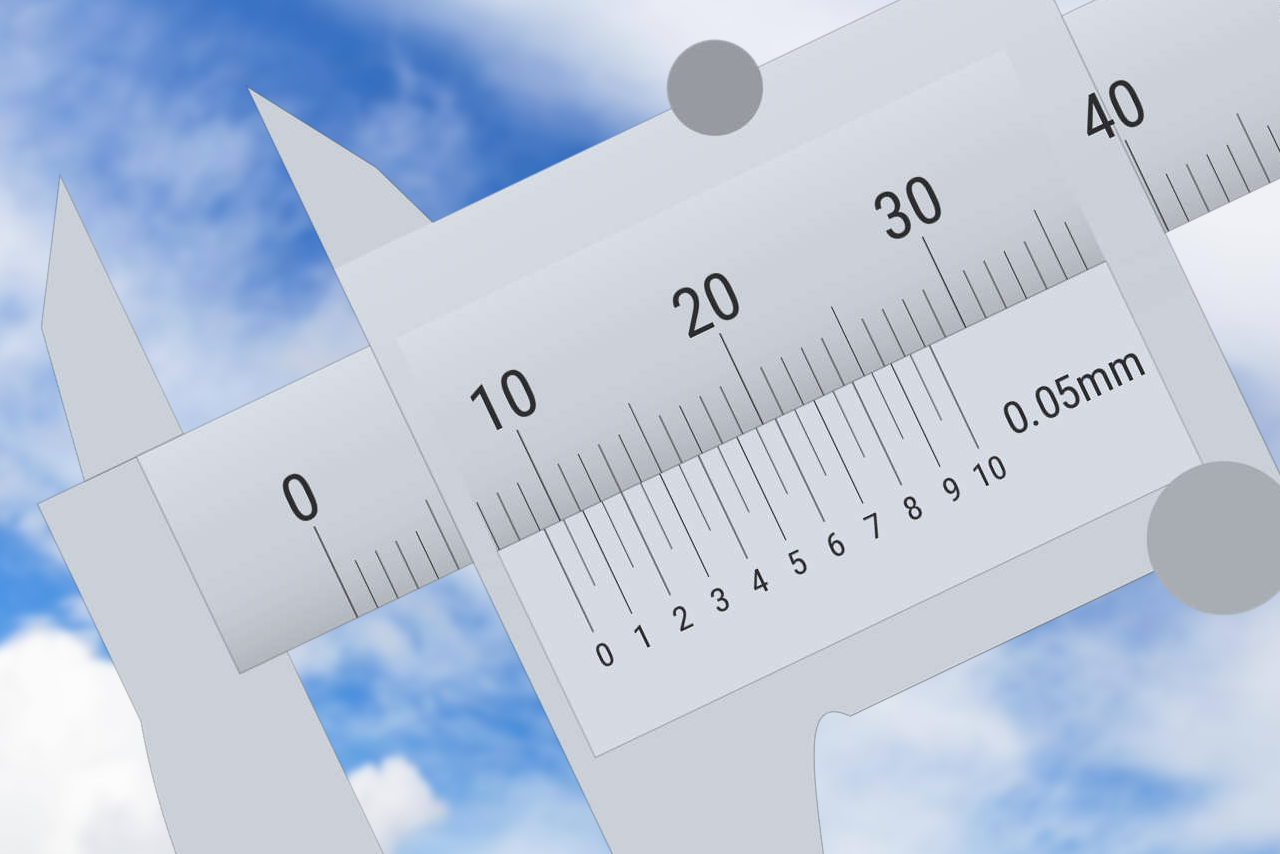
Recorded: 9.2,mm
